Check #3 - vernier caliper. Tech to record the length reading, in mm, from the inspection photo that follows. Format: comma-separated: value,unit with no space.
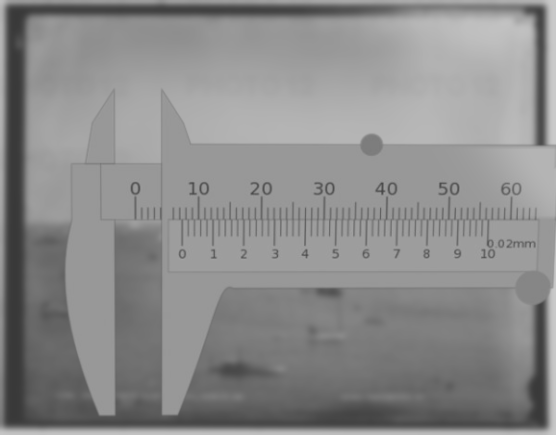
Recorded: 7.4,mm
